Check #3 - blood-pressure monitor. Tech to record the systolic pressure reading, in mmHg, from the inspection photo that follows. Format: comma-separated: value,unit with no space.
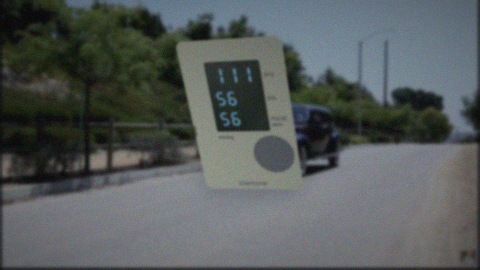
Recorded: 111,mmHg
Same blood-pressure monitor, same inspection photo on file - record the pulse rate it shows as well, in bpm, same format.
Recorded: 56,bpm
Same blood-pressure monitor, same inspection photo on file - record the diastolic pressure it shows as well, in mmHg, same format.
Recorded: 56,mmHg
